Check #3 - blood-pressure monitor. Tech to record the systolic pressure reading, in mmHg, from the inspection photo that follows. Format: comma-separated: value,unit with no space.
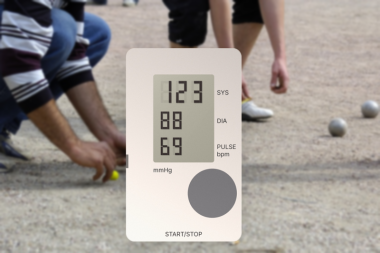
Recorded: 123,mmHg
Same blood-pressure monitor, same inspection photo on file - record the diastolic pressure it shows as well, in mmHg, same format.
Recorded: 88,mmHg
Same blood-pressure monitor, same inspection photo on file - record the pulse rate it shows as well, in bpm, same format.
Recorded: 69,bpm
